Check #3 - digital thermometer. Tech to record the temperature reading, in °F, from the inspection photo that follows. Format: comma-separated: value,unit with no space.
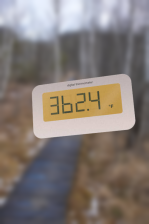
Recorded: 362.4,°F
